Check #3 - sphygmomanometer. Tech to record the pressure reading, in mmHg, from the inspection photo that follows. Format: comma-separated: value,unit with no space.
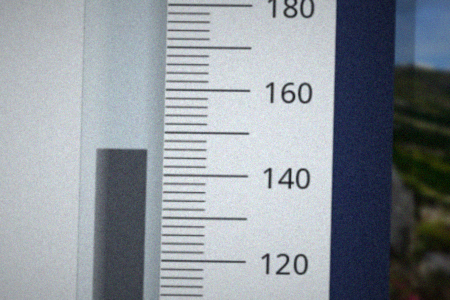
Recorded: 146,mmHg
